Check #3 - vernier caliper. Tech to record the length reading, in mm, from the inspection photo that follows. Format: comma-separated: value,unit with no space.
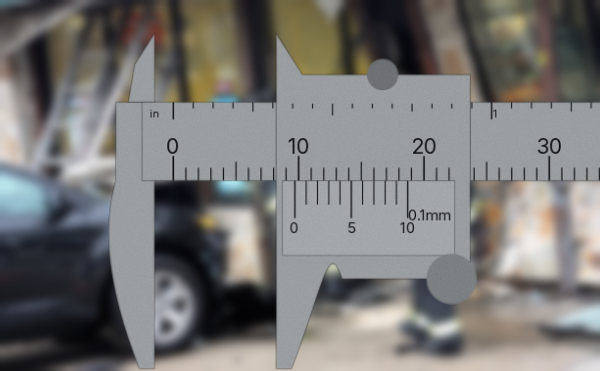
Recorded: 9.7,mm
